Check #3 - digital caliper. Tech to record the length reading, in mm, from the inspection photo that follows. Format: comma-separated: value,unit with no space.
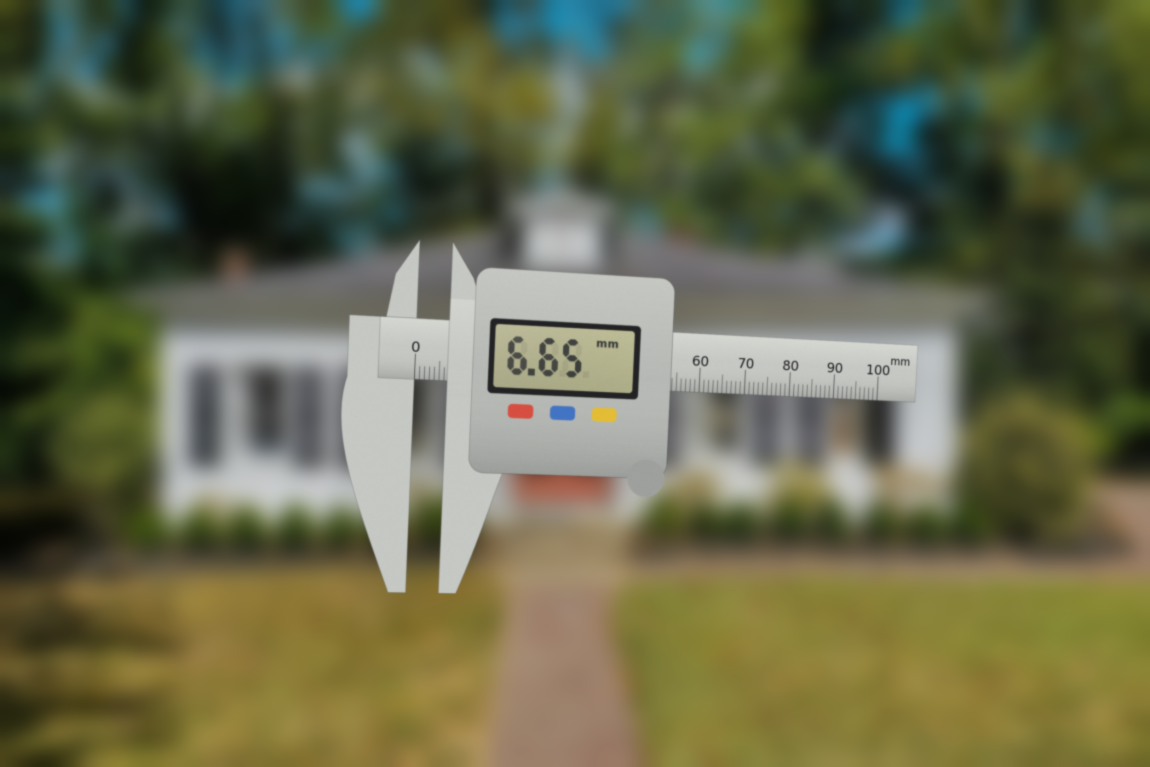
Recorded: 6.65,mm
